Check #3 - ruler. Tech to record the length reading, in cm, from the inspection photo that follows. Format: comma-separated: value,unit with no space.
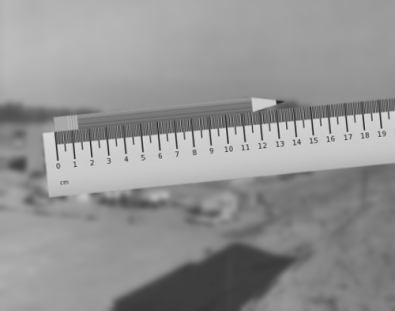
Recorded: 13.5,cm
